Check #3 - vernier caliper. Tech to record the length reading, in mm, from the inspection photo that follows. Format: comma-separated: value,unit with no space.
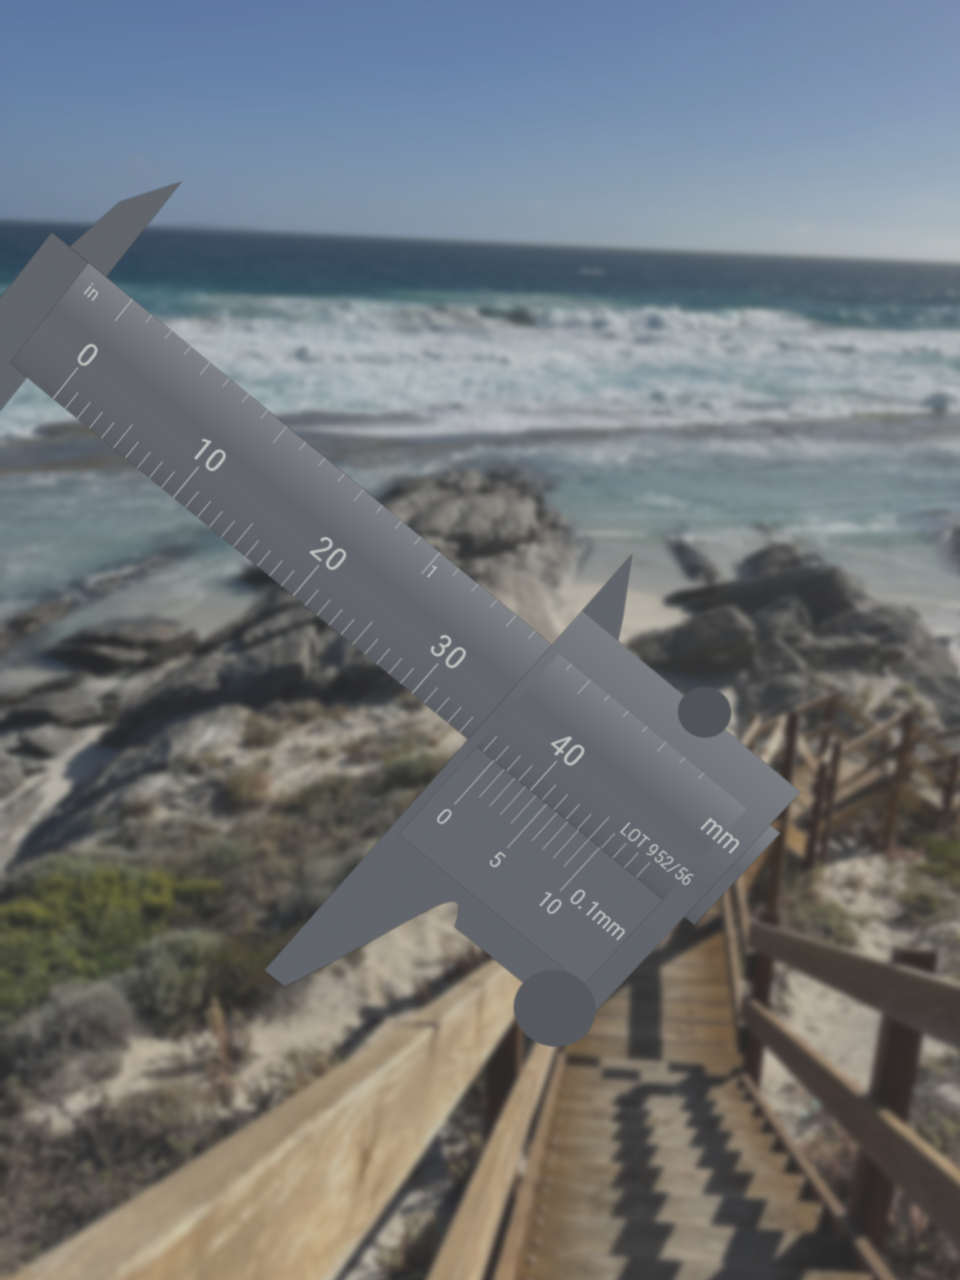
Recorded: 36.9,mm
